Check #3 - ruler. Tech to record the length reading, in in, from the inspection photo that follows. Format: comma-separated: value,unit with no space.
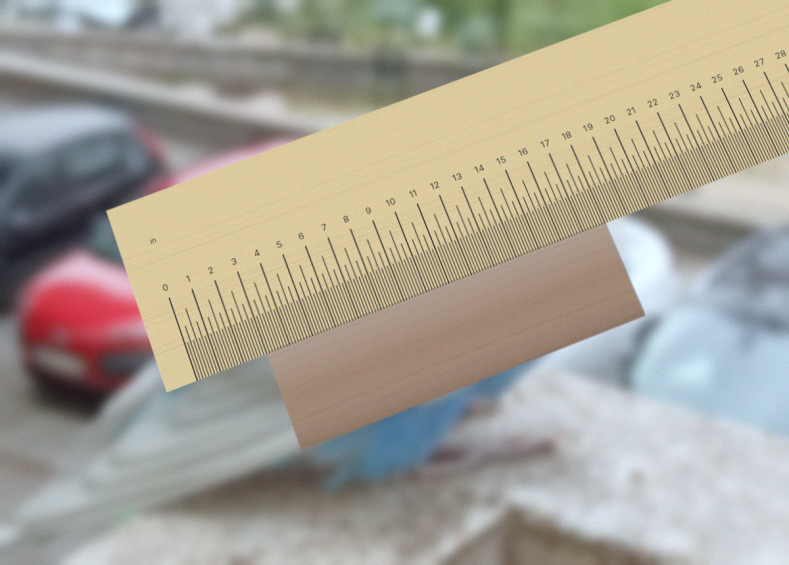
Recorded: 15,in
